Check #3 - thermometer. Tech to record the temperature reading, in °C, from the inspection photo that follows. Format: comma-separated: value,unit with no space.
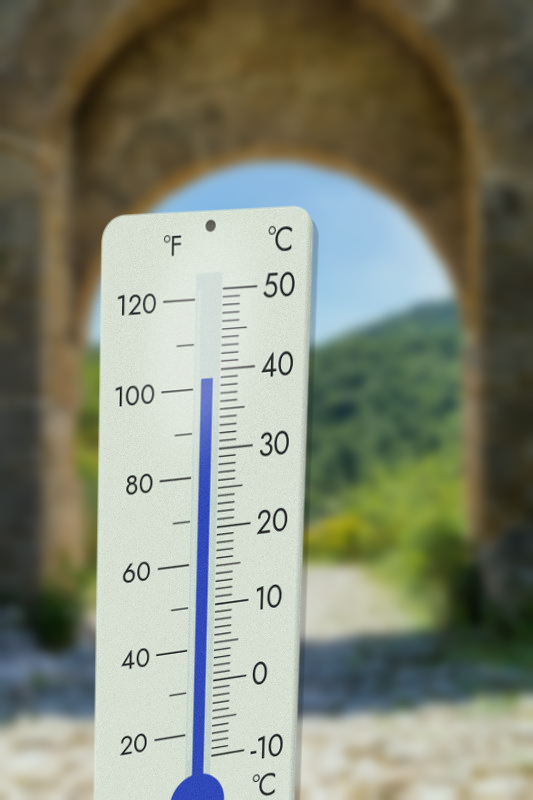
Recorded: 39,°C
